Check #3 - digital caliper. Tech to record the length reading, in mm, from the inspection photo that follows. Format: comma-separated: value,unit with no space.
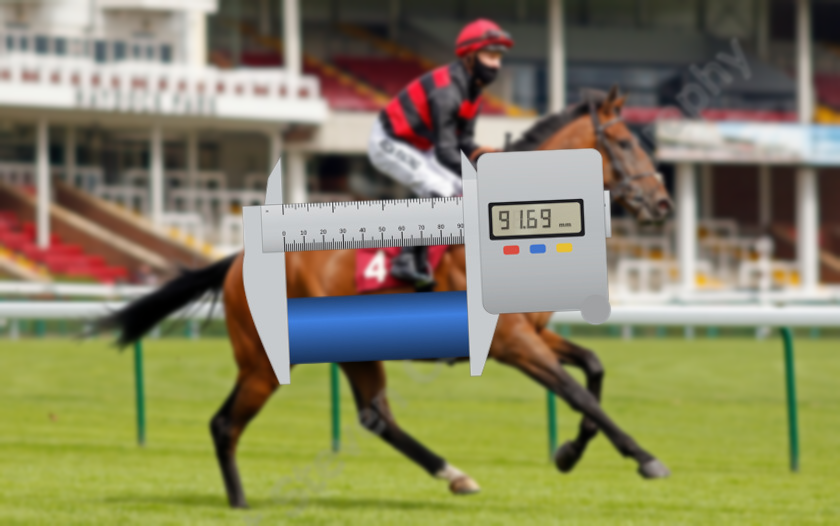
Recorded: 91.69,mm
